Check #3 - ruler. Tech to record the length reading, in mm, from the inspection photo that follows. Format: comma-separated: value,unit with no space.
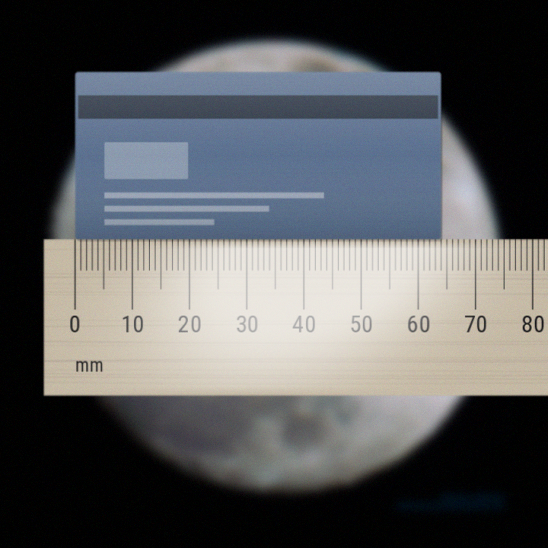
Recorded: 64,mm
